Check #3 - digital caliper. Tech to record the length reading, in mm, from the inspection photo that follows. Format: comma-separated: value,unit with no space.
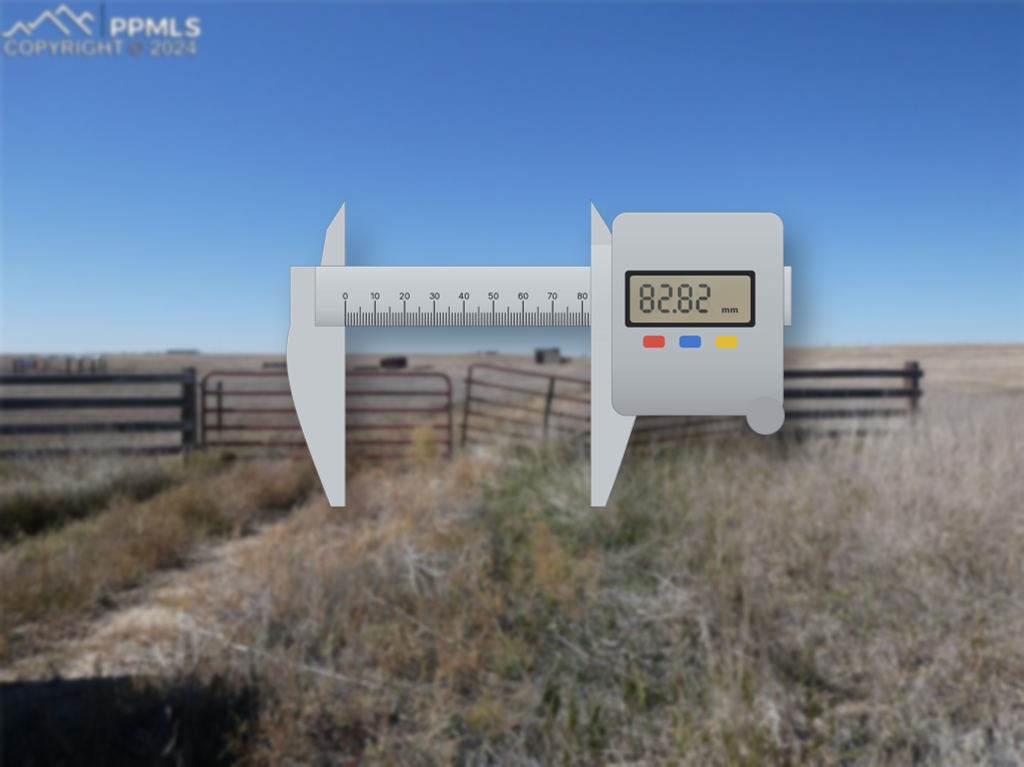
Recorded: 82.82,mm
